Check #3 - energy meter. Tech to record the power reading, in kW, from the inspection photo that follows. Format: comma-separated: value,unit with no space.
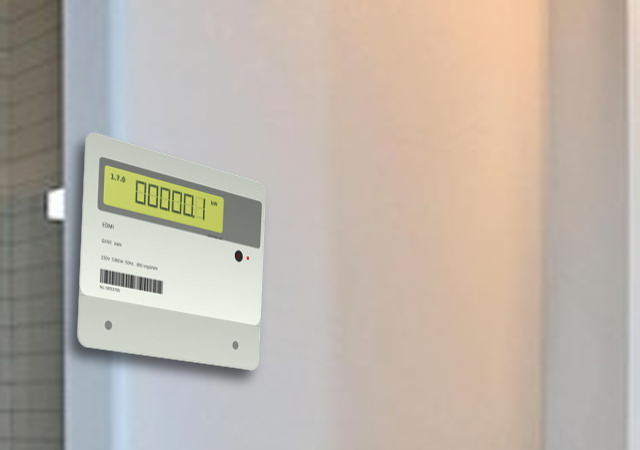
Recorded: 0.1,kW
